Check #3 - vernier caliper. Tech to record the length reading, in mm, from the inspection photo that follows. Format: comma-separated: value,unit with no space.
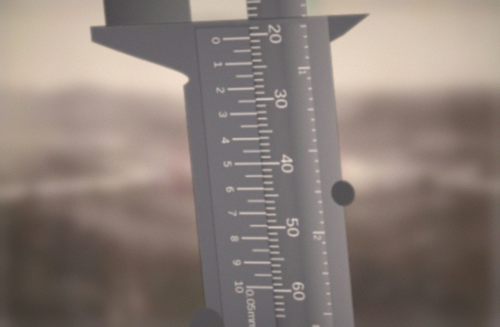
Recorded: 20.5,mm
